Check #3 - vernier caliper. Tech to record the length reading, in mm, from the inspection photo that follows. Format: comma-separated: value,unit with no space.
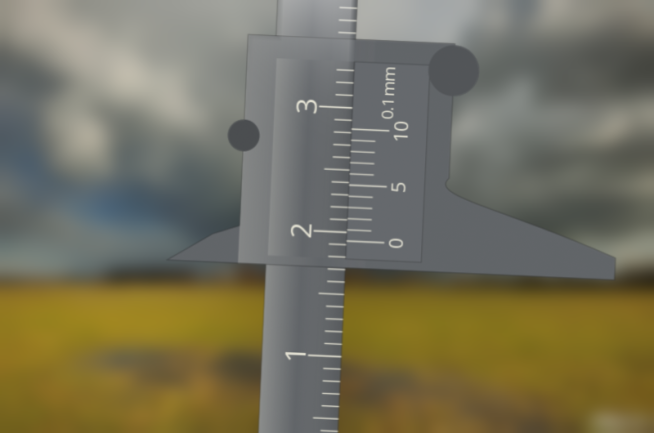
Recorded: 19.3,mm
